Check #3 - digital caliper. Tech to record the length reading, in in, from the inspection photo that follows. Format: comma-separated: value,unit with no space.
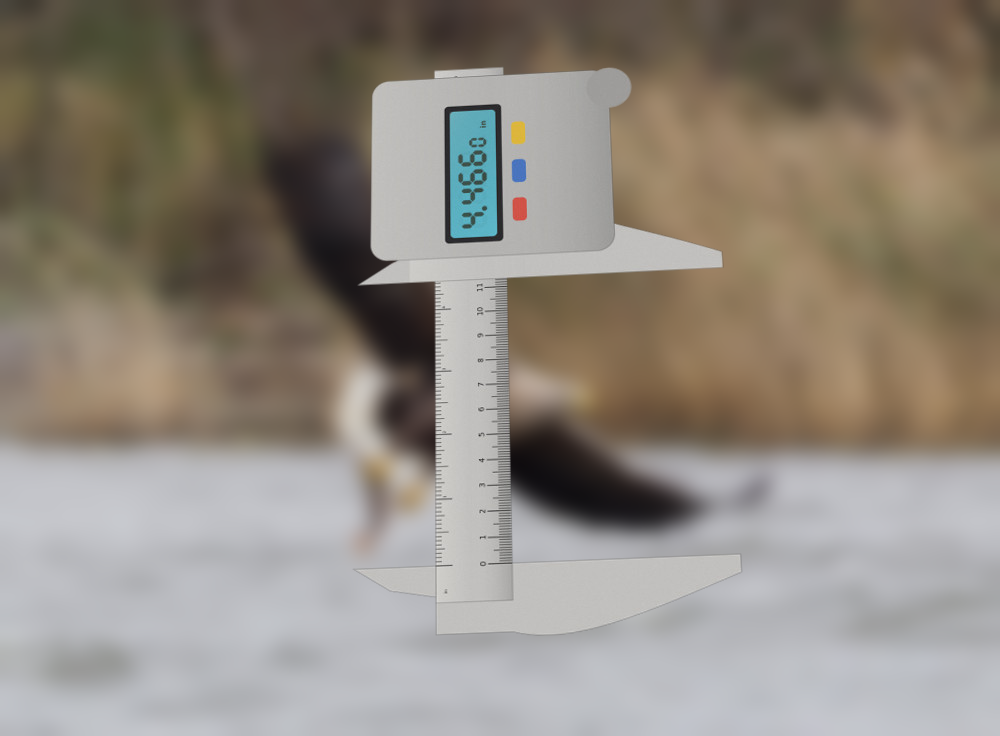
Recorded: 4.4660,in
